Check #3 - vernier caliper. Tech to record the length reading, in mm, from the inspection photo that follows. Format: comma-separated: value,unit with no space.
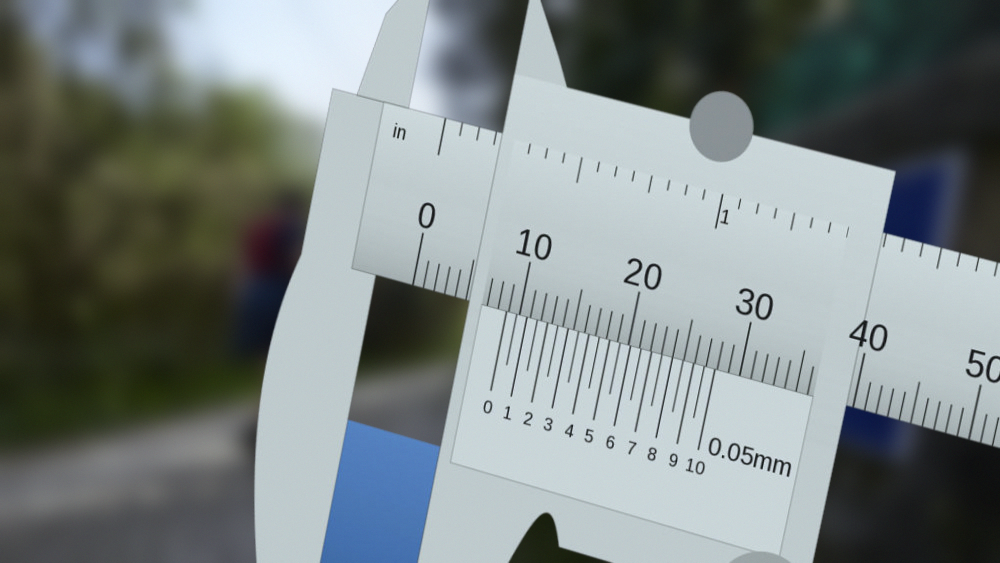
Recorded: 8.8,mm
